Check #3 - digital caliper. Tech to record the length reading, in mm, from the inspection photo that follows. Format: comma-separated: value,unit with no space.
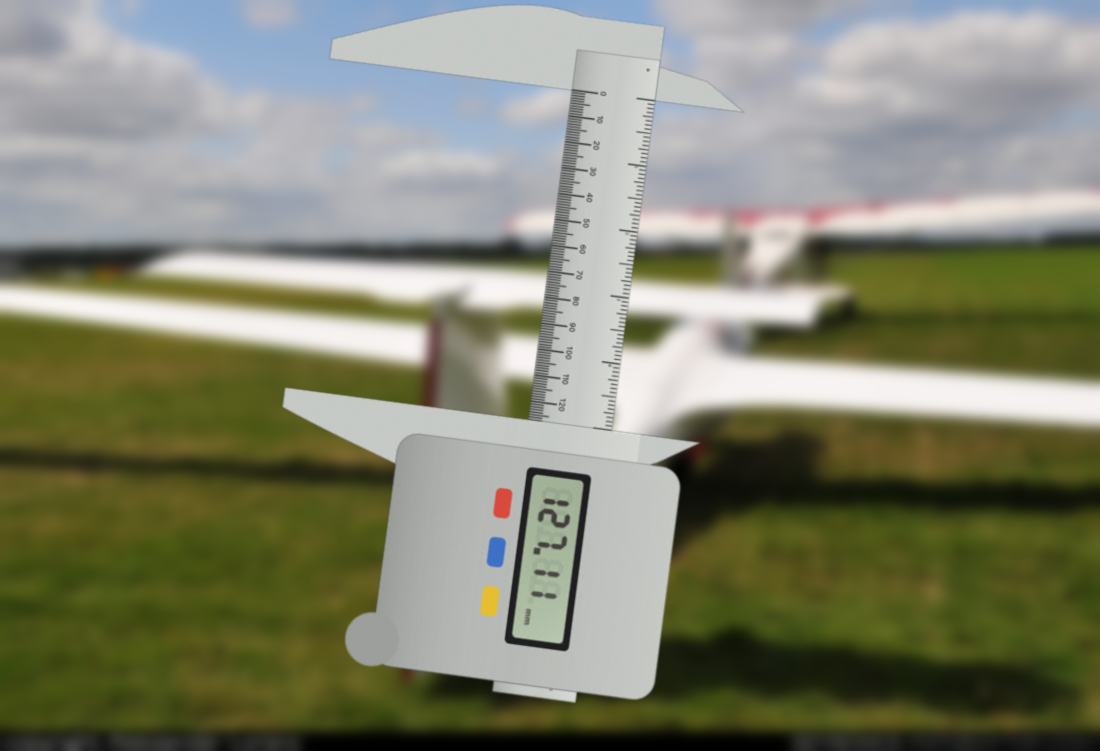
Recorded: 127.11,mm
